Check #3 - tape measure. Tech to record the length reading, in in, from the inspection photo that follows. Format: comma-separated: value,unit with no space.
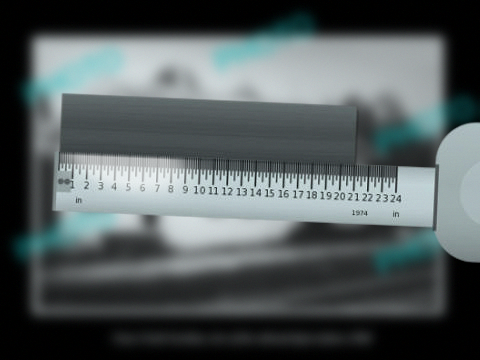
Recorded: 21,in
